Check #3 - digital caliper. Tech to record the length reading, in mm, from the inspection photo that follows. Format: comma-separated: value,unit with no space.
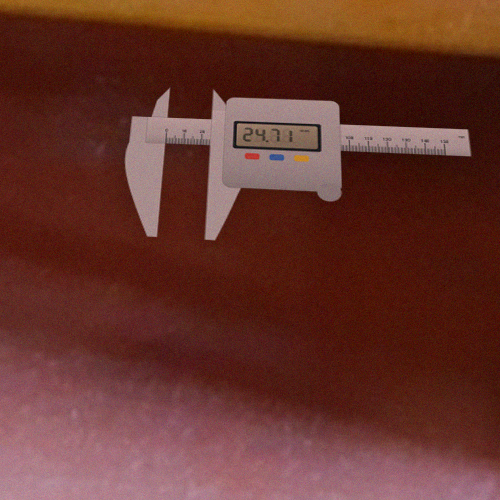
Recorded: 24.71,mm
